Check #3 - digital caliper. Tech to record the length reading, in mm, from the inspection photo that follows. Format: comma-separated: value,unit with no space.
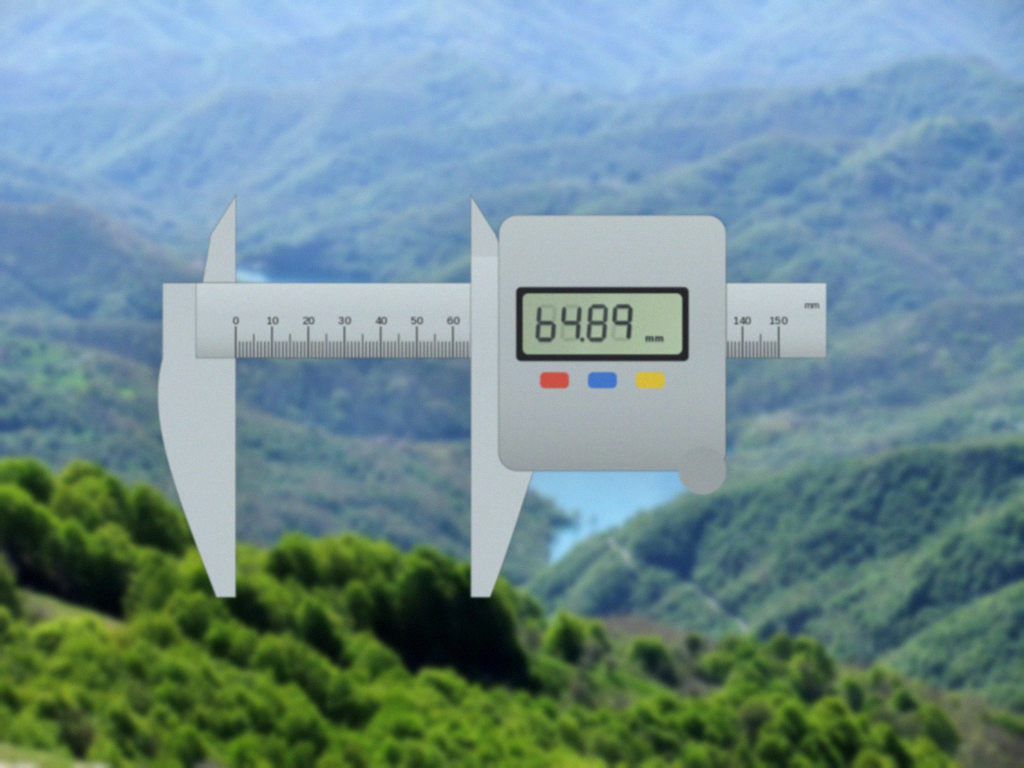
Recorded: 64.89,mm
